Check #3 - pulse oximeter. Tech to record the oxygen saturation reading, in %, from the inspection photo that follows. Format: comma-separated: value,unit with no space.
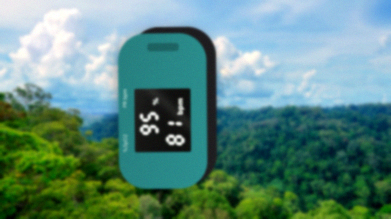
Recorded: 95,%
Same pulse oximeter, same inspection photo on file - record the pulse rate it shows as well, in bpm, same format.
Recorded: 81,bpm
